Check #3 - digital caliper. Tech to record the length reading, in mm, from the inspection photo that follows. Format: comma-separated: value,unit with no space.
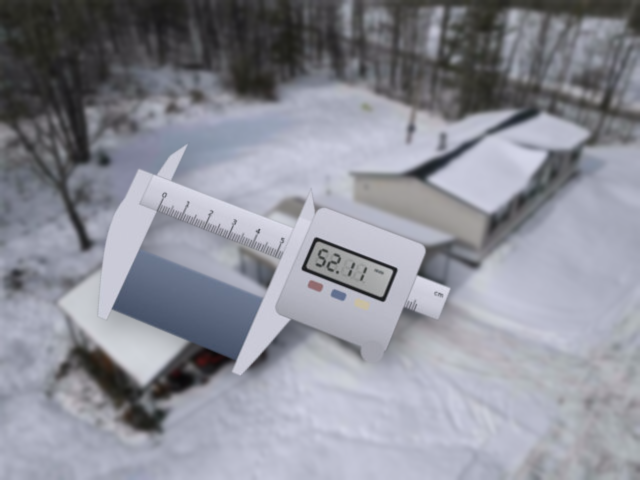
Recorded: 52.11,mm
